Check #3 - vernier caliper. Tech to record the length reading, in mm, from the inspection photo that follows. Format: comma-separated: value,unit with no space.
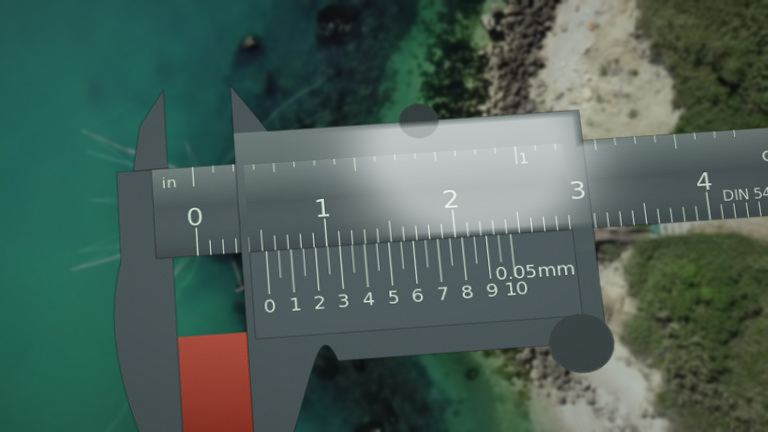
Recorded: 5.3,mm
